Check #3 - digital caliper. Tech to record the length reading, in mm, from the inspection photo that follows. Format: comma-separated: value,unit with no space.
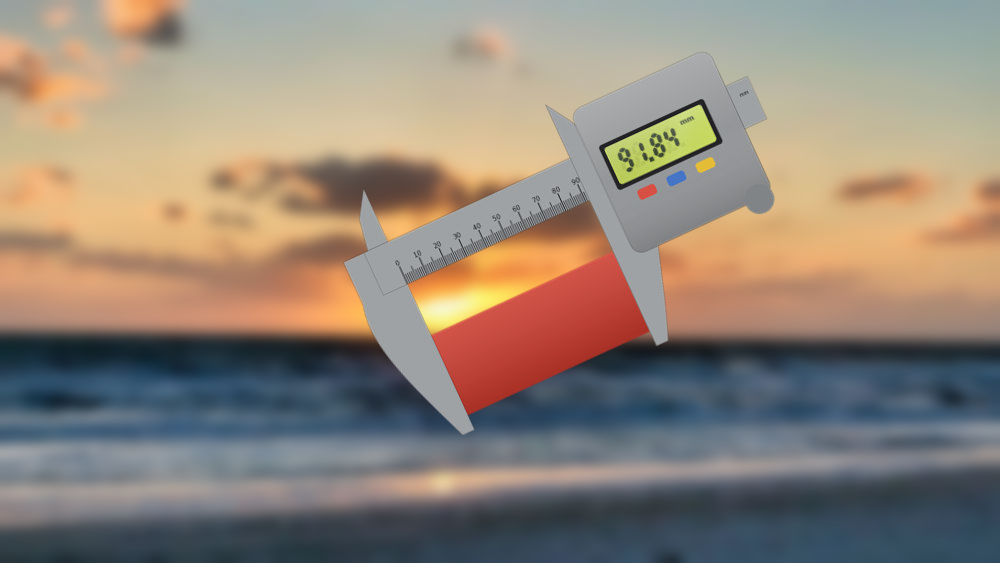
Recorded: 91.84,mm
